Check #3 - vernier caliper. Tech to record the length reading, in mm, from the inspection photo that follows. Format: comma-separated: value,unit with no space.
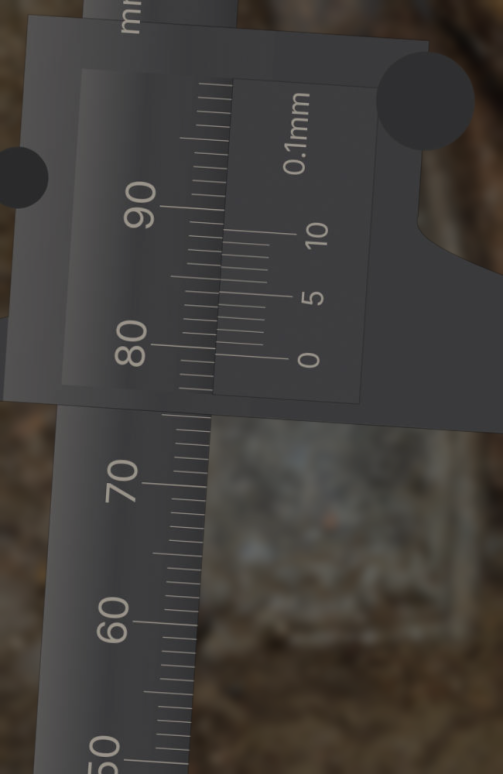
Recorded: 79.6,mm
